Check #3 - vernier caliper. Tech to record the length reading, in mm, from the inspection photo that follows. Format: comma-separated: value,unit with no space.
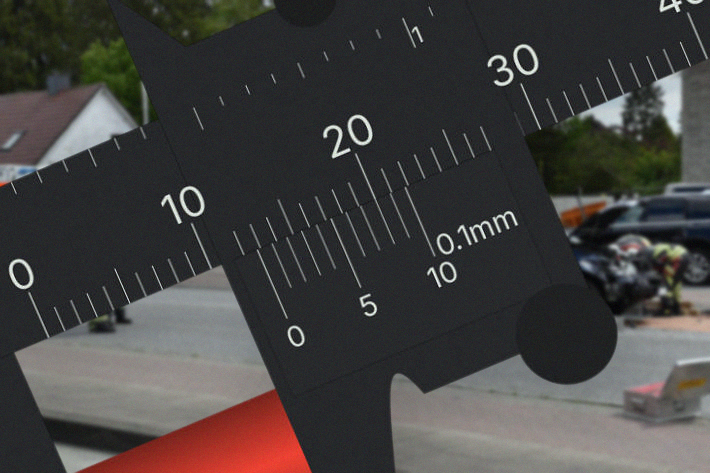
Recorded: 12.8,mm
